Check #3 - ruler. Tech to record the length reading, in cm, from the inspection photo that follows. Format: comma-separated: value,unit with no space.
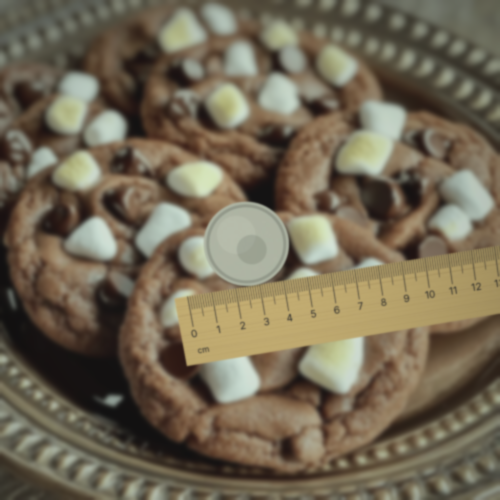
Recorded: 3.5,cm
